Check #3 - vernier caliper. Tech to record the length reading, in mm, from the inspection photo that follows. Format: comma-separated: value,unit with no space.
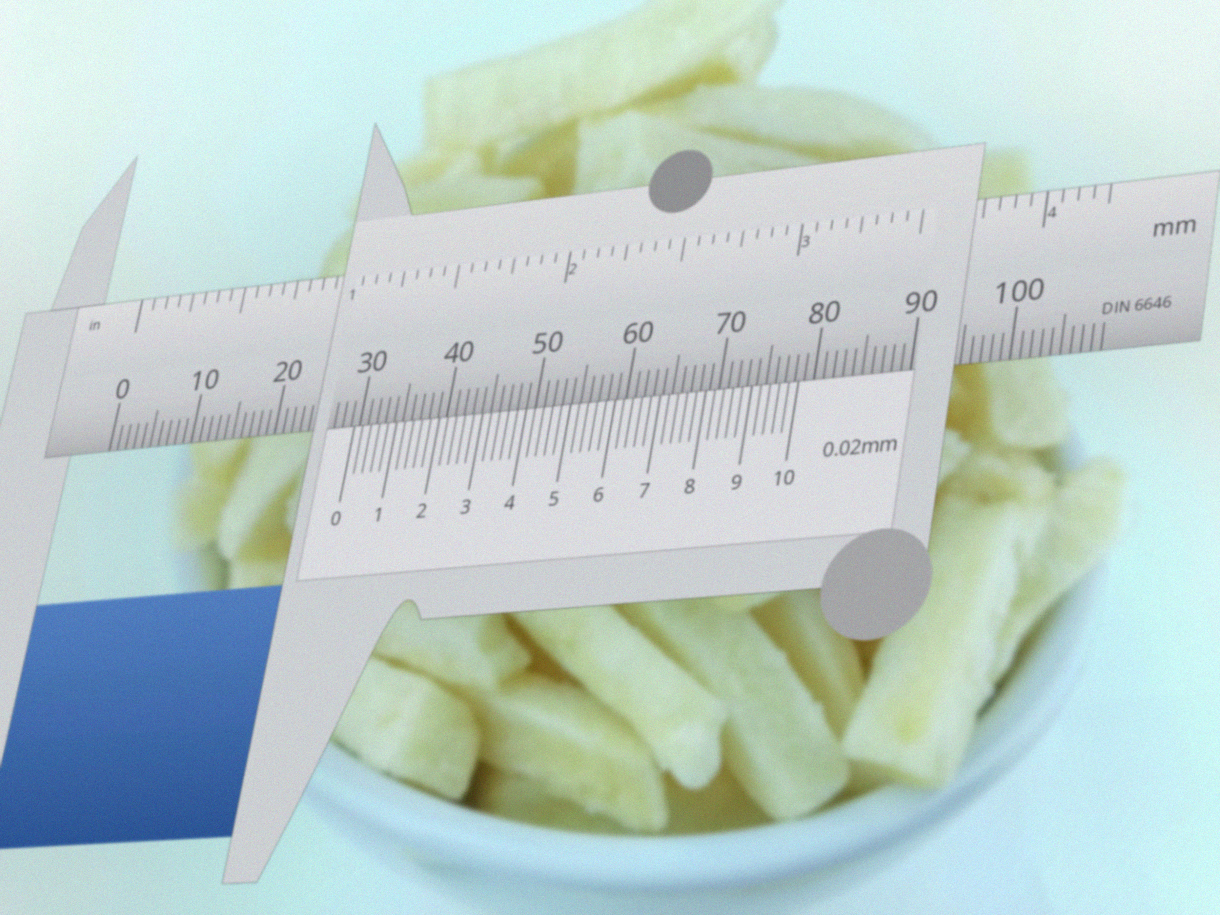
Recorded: 29.4,mm
